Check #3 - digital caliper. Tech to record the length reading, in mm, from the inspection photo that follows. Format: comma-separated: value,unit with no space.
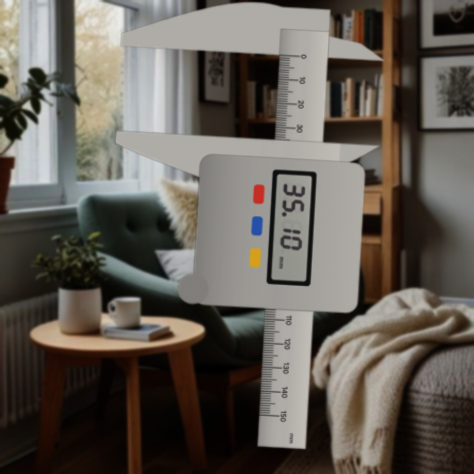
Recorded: 35.10,mm
